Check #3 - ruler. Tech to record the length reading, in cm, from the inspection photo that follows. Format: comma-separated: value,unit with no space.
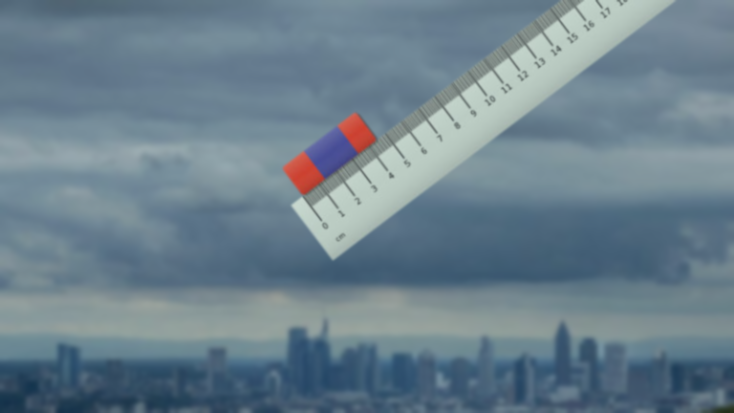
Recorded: 4.5,cm
